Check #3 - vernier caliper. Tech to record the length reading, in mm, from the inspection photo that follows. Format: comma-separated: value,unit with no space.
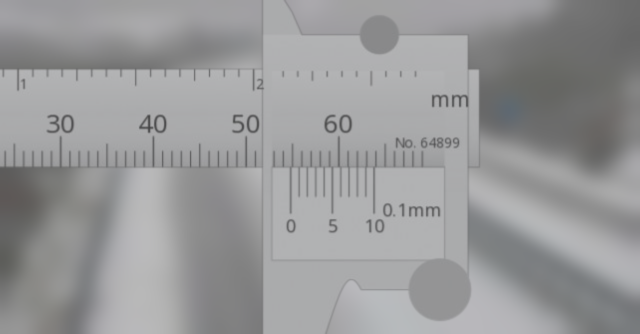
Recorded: 54.8,mm
